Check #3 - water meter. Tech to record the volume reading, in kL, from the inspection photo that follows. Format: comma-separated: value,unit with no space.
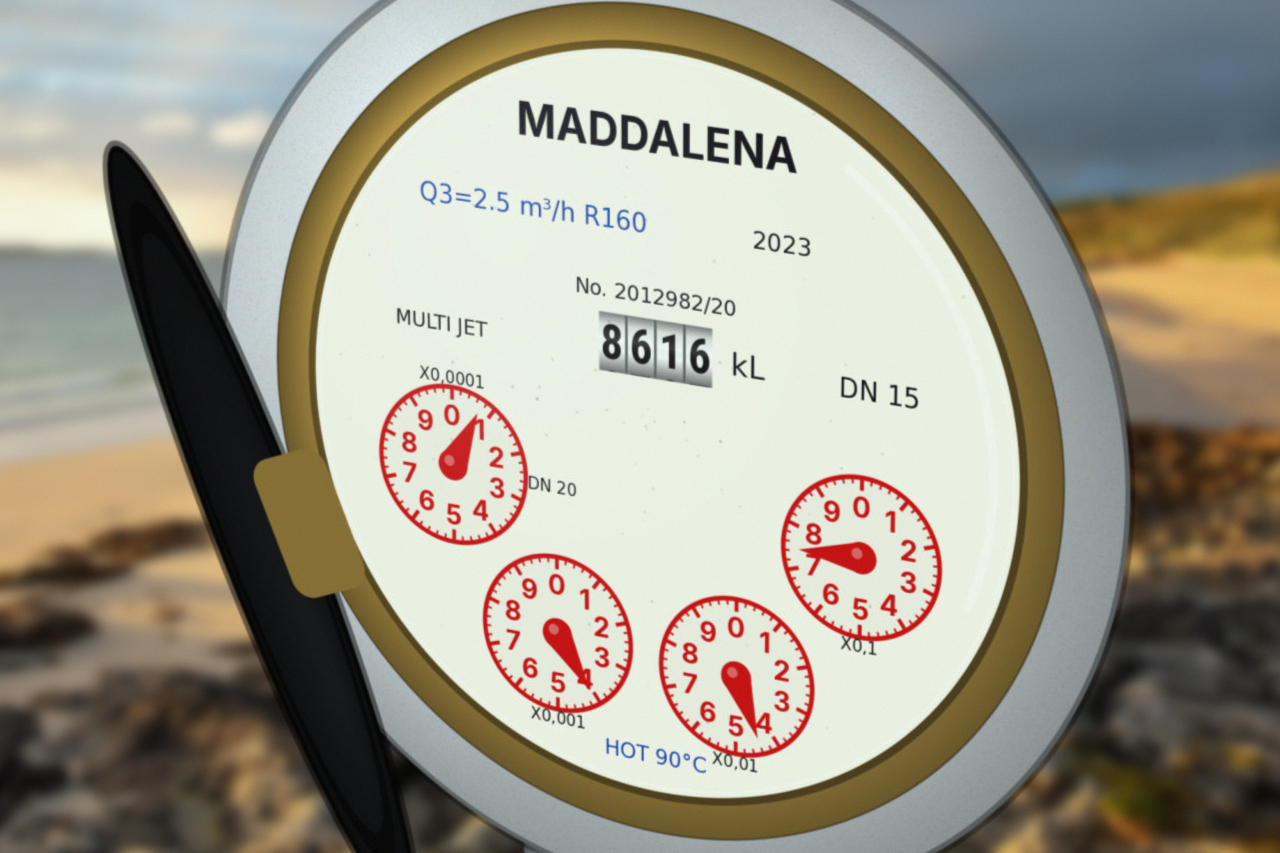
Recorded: 8616.7440,kL
